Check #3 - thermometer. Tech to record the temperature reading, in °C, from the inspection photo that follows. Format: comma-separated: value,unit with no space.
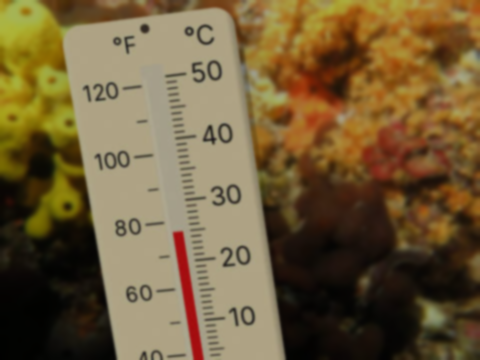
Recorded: 25,°C
